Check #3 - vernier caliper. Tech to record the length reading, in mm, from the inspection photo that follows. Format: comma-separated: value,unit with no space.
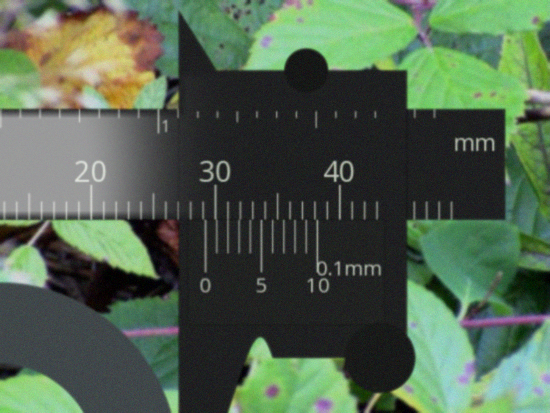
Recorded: 29.2,mm
